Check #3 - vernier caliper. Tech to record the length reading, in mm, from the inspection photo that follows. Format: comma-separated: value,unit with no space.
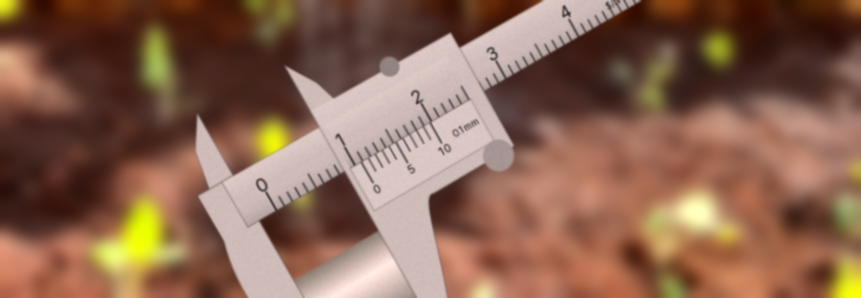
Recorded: 10.8,mm
